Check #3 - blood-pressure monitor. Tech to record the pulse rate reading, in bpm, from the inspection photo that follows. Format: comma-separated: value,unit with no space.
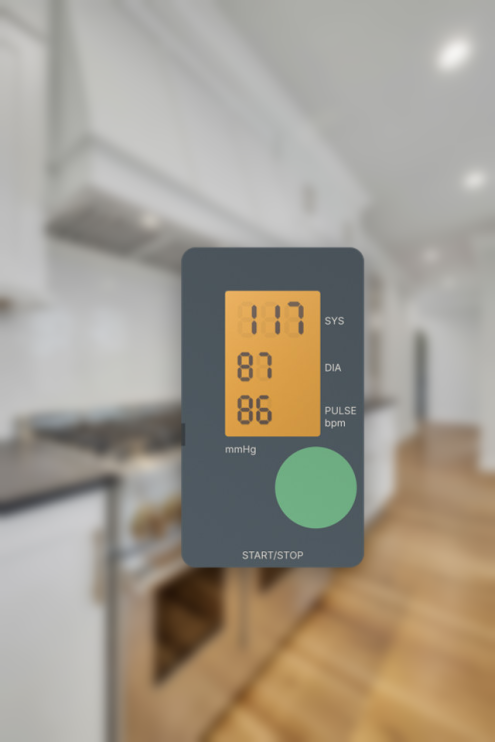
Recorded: 86,bpm
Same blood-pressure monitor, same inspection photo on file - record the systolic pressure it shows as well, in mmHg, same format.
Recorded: 117,mmHg
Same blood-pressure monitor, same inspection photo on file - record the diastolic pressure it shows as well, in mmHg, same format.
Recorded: 87,mmHg
